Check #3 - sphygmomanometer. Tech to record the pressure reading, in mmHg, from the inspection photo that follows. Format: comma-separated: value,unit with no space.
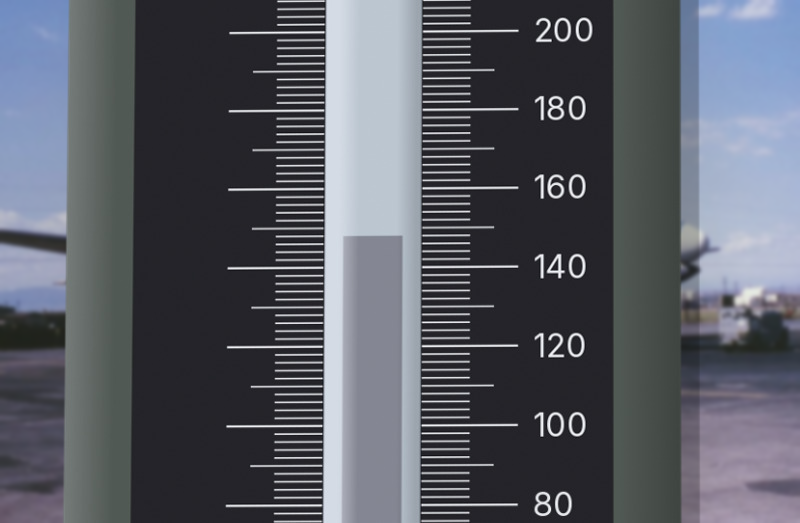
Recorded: 148,mmHg
